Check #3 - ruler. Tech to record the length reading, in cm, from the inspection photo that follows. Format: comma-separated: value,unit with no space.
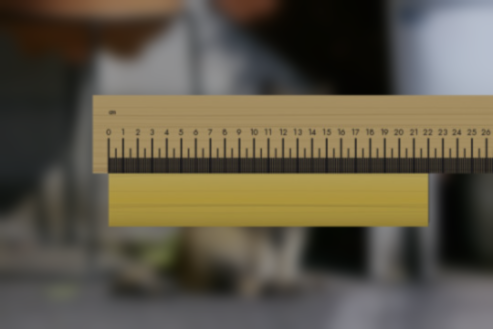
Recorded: 22,cm
